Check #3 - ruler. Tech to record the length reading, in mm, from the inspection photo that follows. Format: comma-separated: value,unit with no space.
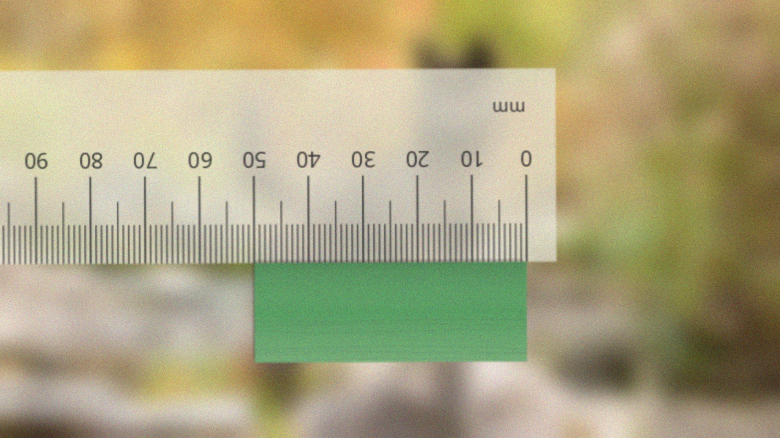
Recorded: 50,mm
